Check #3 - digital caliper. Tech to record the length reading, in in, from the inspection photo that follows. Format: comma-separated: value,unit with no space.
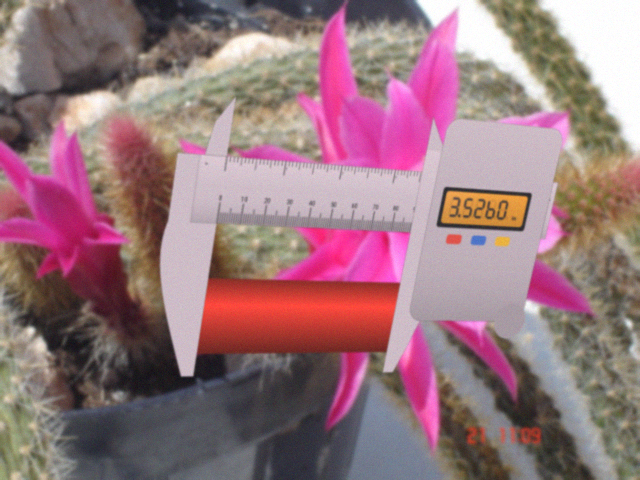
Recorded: 3.5260,in
